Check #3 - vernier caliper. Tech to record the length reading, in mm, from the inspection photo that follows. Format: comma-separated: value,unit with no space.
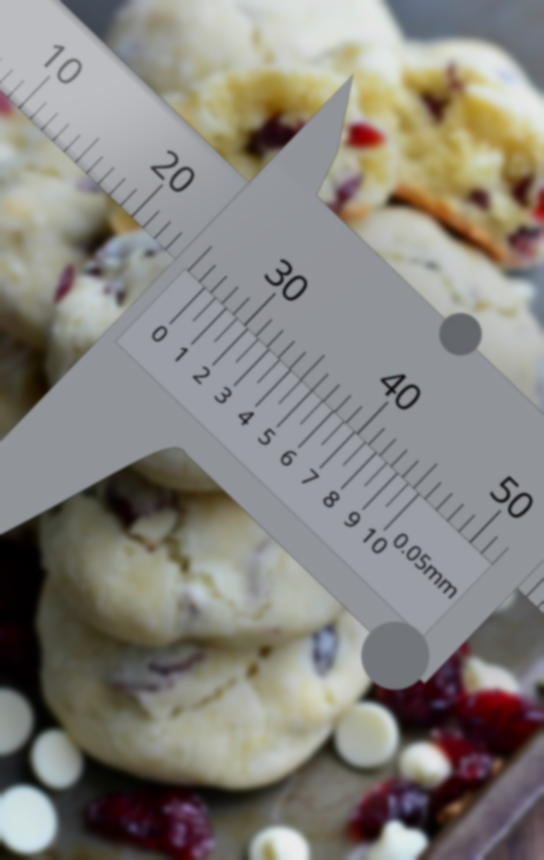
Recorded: 26.5,mm
